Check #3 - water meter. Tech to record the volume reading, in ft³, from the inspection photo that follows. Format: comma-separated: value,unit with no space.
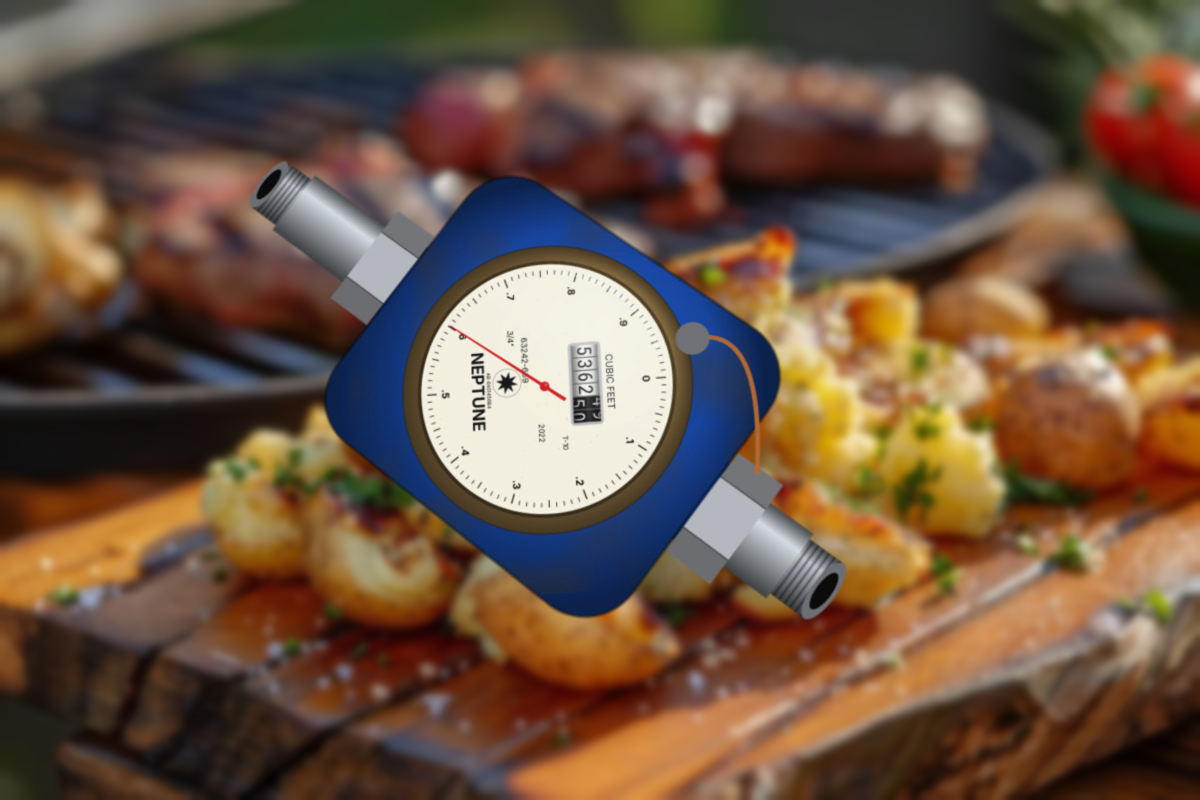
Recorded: 536249.60,ft³
